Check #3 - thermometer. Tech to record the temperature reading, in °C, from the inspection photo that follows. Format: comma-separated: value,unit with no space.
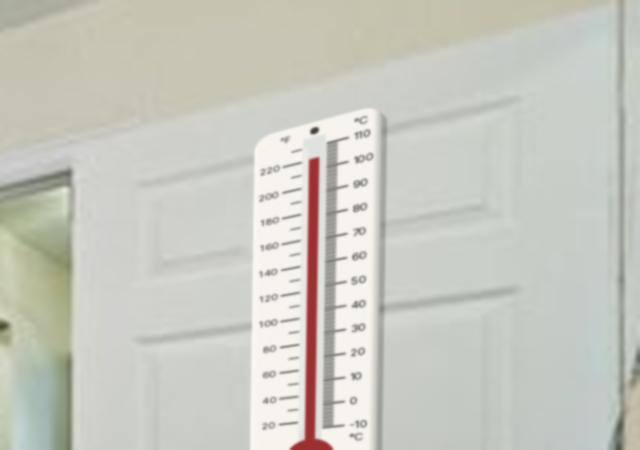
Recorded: 105,°C
